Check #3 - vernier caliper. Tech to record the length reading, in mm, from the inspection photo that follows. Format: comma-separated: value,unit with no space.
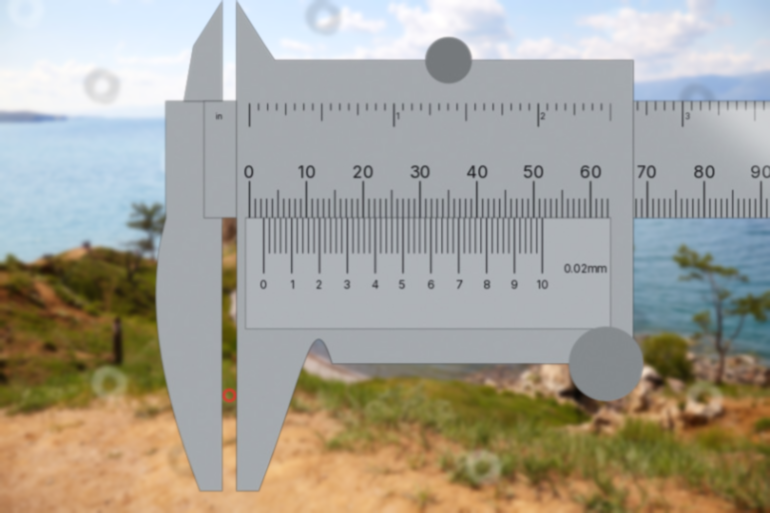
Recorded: 2.5,mm
